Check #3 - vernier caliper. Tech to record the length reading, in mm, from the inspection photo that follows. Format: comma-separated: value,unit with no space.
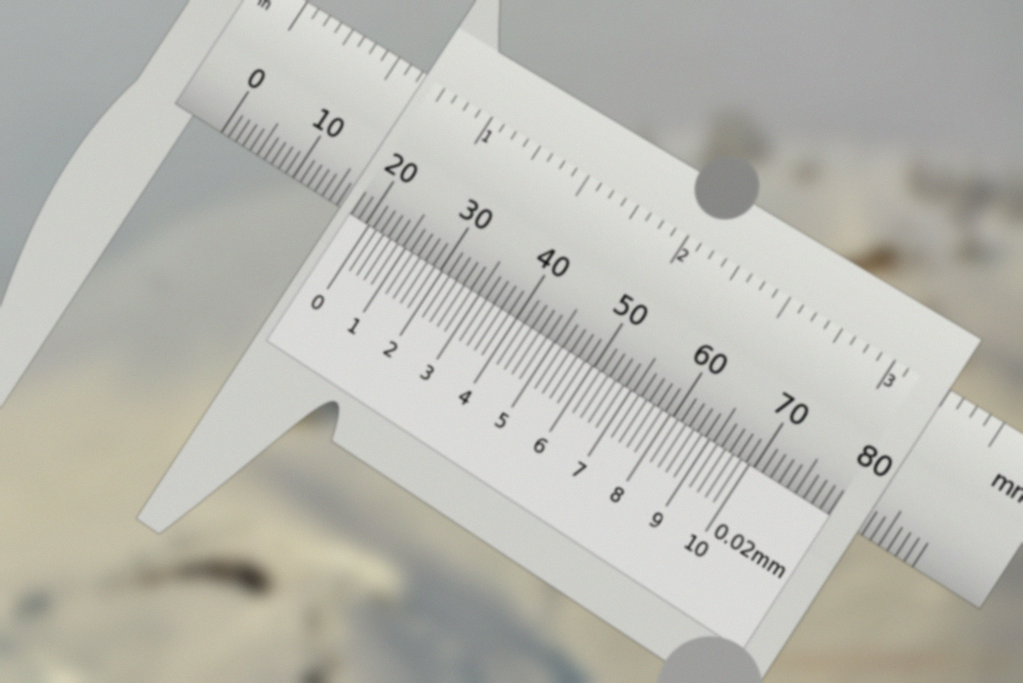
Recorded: 20.4,mm
